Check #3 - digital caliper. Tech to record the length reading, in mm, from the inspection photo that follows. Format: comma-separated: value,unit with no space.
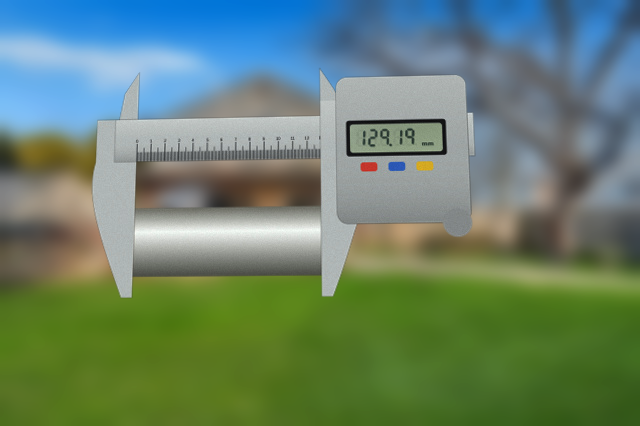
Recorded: 129.19,mm
